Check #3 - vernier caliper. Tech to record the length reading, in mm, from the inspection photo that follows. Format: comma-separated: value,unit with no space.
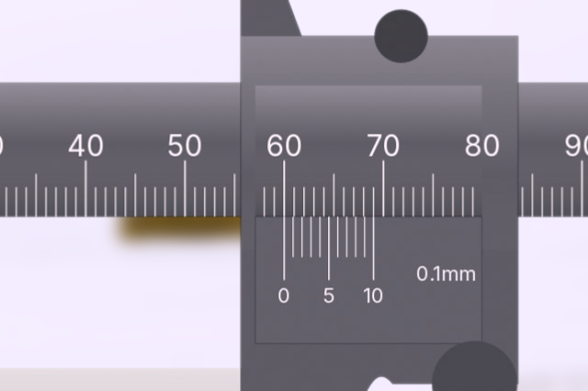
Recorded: 60.0,mm
